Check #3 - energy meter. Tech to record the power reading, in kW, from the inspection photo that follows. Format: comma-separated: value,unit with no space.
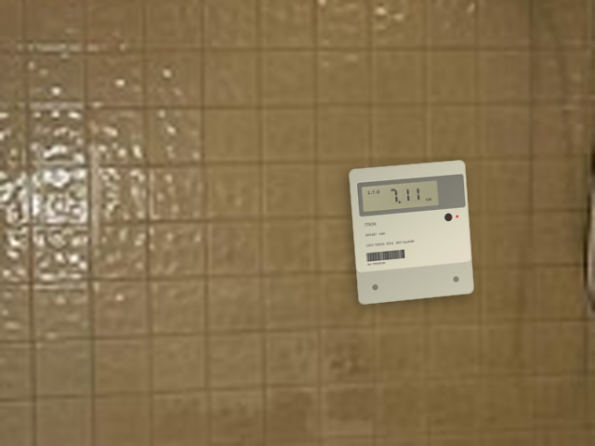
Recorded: 7.11,kW
